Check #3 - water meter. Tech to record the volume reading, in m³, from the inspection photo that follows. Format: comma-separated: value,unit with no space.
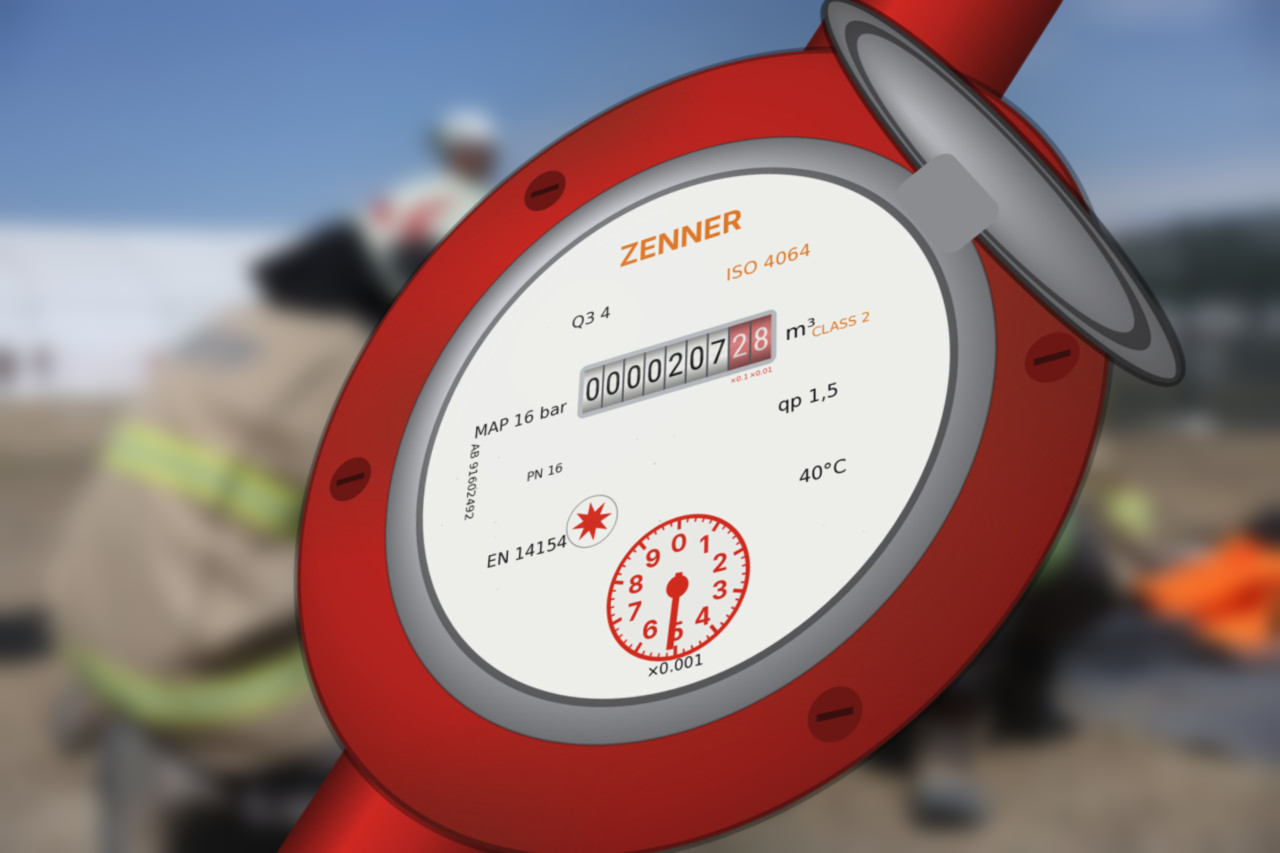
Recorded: 207.285,m³
